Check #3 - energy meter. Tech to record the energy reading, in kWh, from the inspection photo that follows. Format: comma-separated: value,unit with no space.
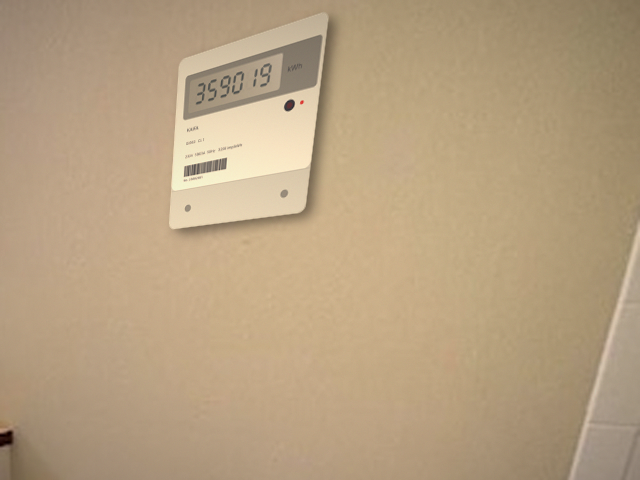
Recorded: 359019,kWh
